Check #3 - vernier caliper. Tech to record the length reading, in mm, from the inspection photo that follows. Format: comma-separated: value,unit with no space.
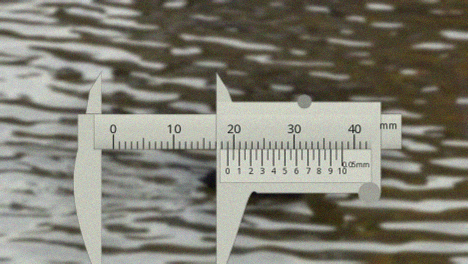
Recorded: 19.0,mm
